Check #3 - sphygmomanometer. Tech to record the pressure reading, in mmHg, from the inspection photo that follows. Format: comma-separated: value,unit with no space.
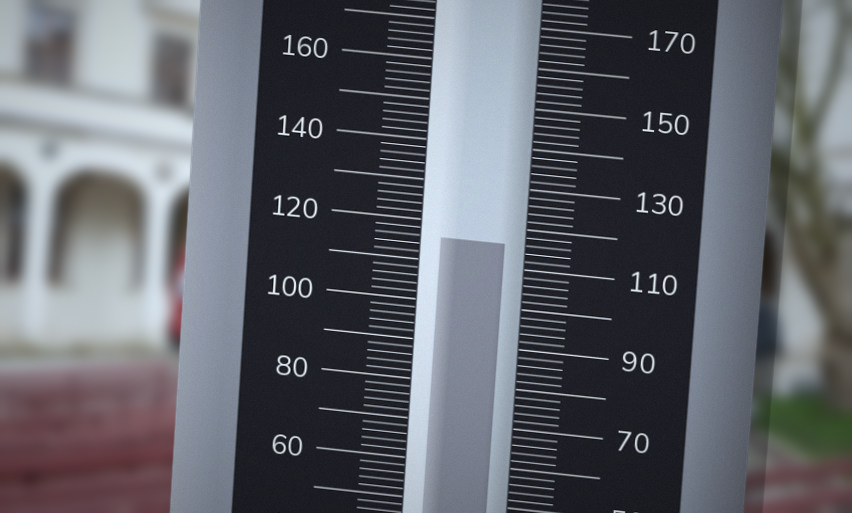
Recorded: 116,mmHg
